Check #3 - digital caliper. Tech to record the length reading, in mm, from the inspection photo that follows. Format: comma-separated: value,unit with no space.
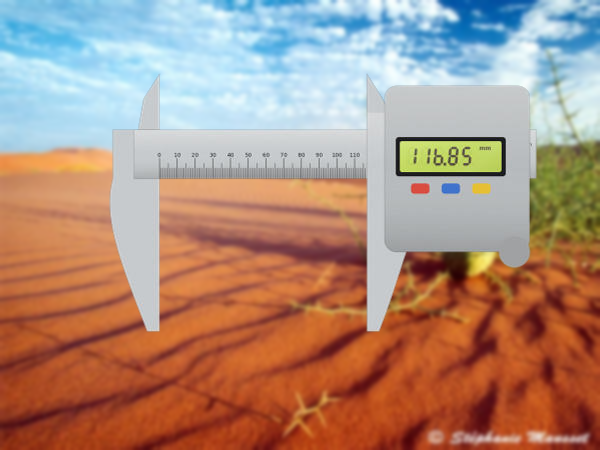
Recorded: 116.85,mm
